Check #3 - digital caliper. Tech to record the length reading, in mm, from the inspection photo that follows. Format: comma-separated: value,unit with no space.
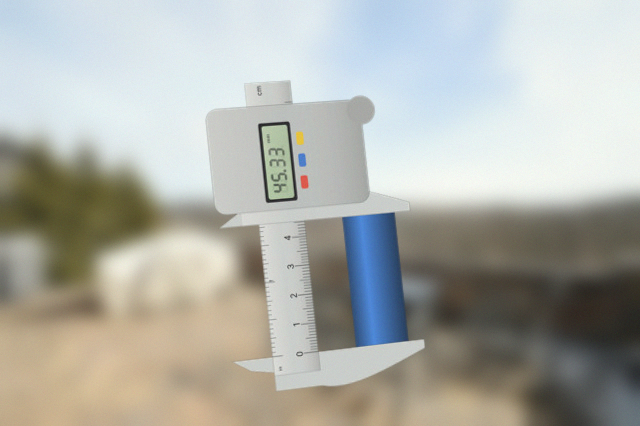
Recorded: 45.33,mm
